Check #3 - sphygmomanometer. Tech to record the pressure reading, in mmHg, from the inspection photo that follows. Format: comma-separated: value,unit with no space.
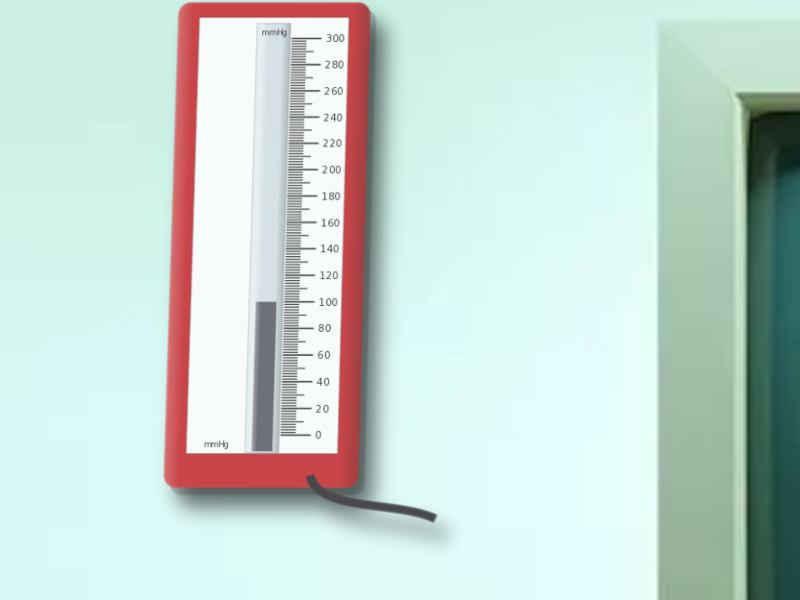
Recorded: 100,mmHg
